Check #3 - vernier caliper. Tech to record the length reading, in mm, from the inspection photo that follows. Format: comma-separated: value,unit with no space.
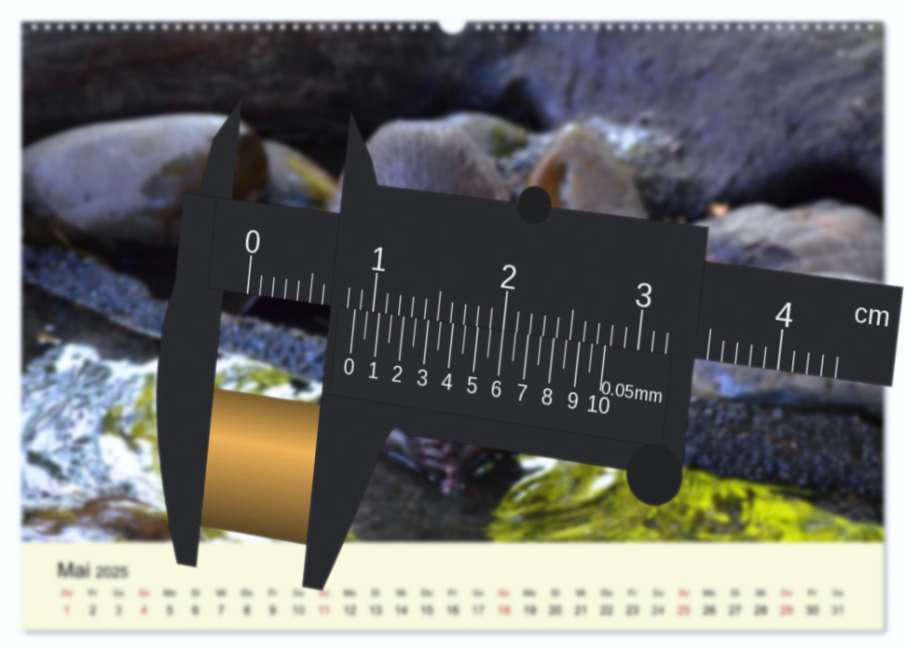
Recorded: 8.6,mm
